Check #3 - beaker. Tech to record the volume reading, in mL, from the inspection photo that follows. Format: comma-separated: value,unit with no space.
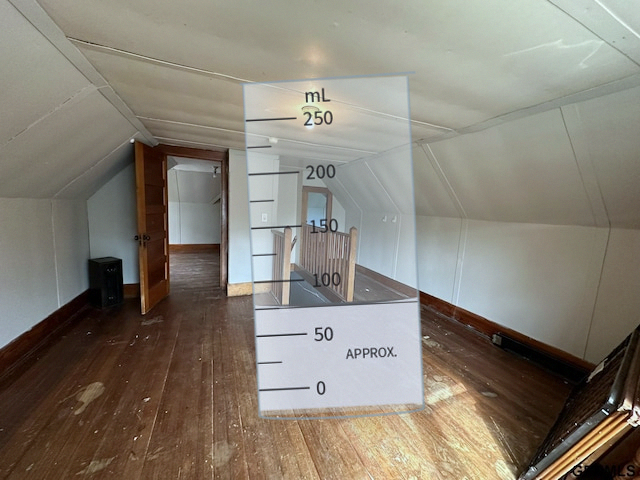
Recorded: 75,mL
